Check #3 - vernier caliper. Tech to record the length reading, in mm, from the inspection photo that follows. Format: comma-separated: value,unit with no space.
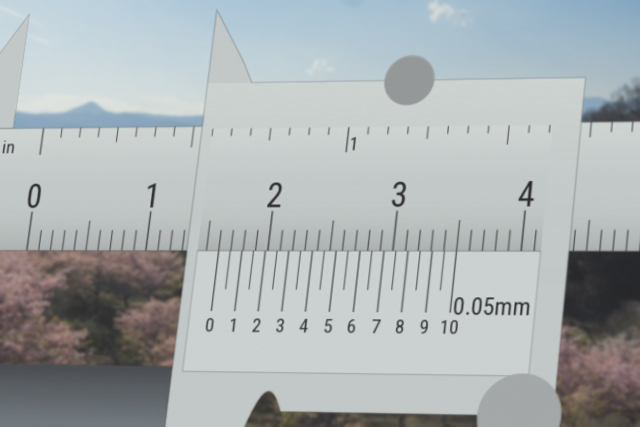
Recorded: 16.0,mm
